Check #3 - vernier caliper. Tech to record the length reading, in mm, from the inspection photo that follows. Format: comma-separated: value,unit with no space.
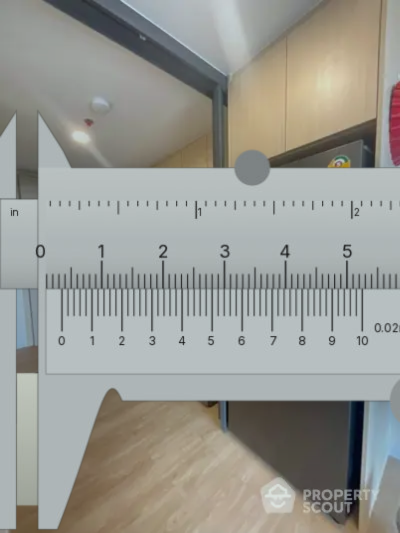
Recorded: 3.5,mm
